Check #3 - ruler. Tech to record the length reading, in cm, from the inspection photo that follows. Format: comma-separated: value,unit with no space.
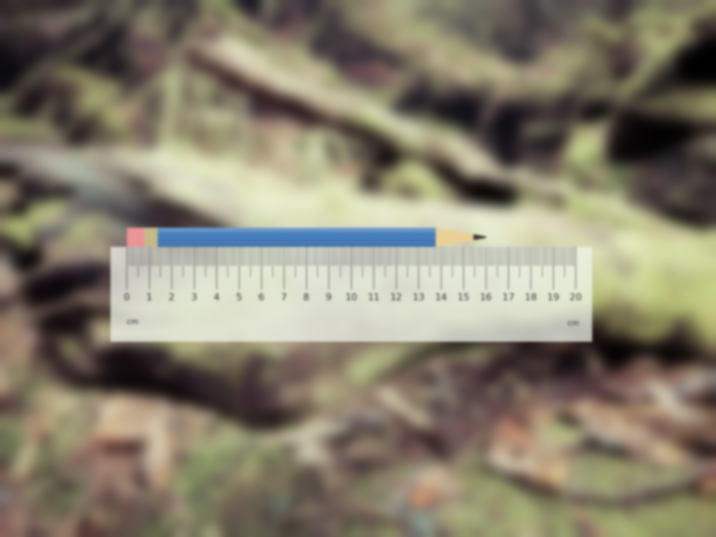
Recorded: 16,cm
